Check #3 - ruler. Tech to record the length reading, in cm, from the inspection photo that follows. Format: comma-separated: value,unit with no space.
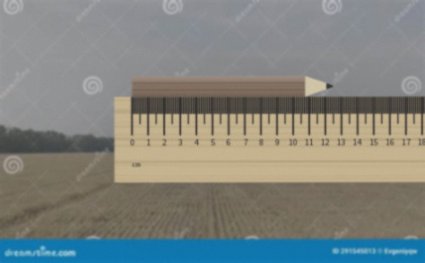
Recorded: 12.5,cm
